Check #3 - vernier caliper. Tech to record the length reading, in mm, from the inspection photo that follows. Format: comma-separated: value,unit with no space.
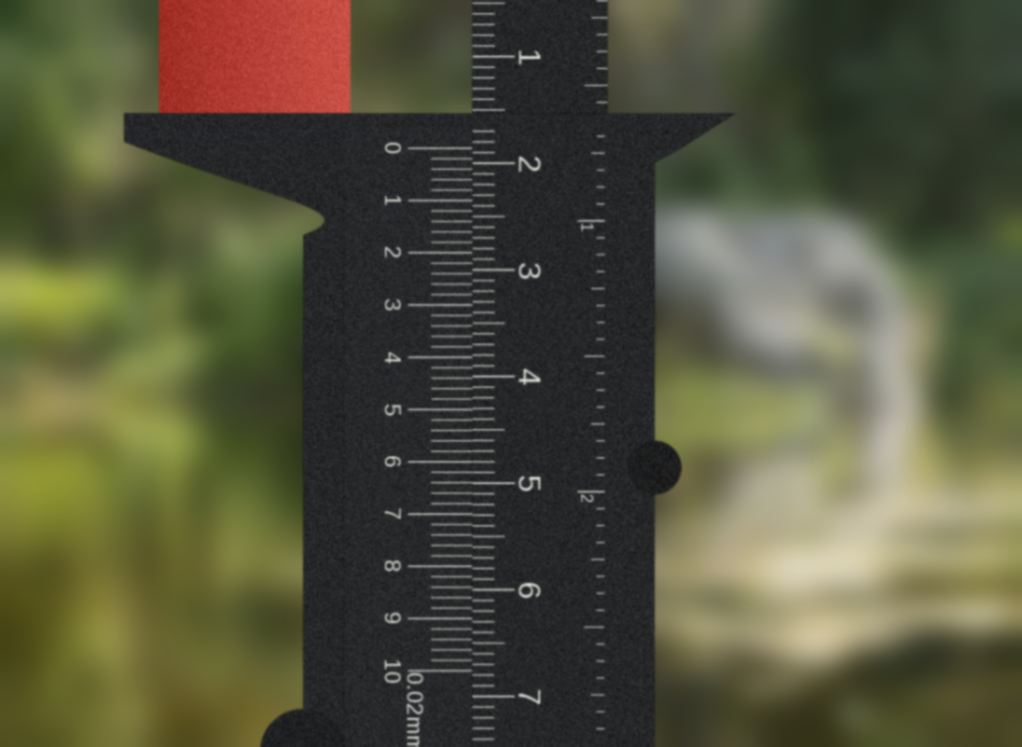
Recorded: 18.6,mm
